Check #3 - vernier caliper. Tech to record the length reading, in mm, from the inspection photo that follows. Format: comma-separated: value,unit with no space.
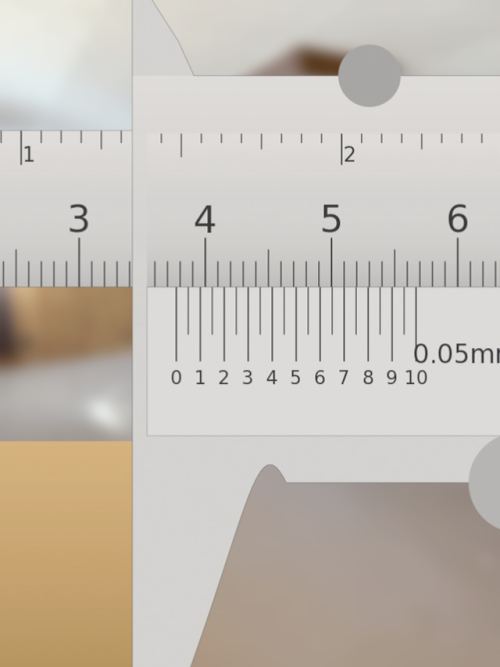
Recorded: 37.7,mm
